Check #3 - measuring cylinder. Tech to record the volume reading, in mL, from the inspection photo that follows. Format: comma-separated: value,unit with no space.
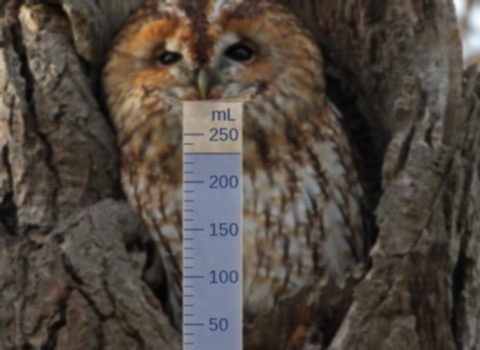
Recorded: 230,mL
